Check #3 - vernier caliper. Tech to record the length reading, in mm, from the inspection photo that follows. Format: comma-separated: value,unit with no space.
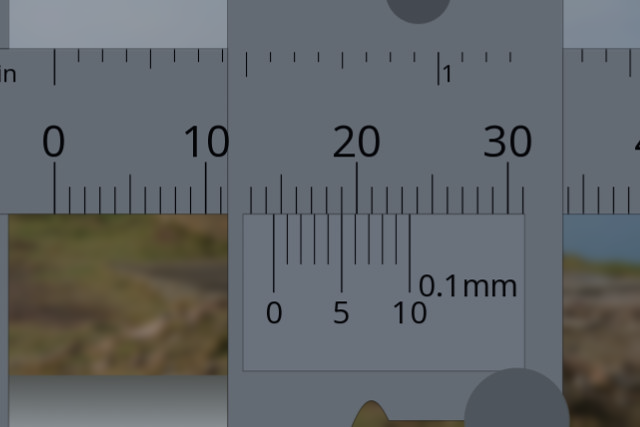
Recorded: 14.5,mm
